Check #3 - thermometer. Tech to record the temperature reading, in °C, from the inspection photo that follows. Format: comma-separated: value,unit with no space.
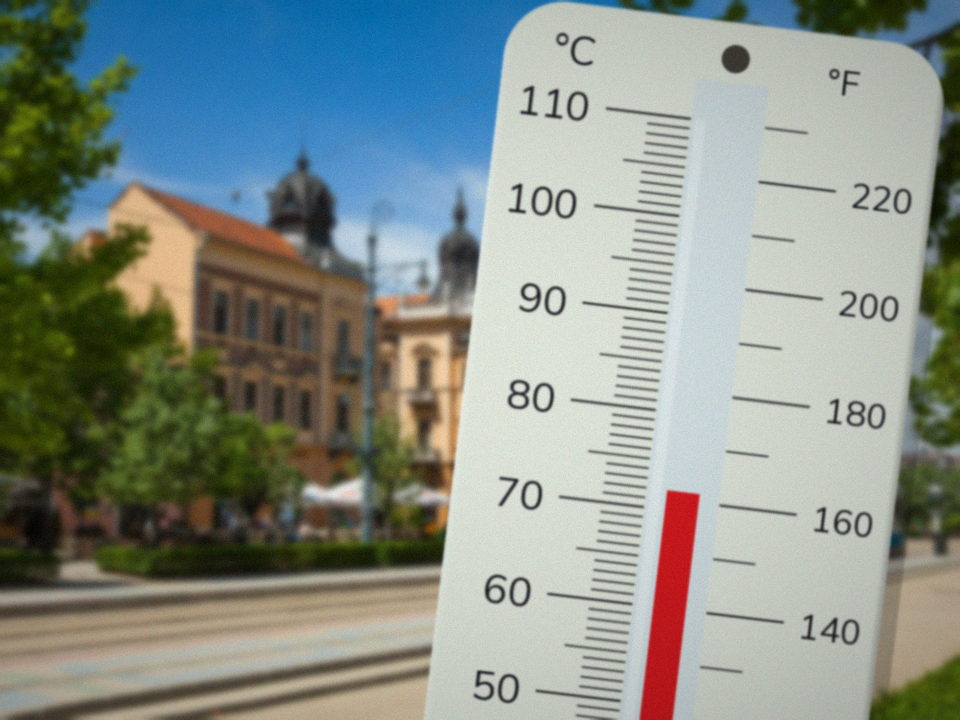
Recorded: 72,°C
